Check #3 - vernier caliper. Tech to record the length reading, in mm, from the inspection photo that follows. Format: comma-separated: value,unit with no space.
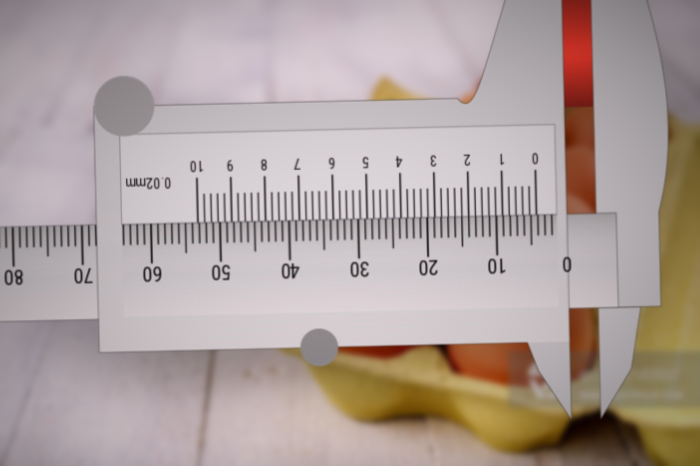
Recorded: 4.2,mm
